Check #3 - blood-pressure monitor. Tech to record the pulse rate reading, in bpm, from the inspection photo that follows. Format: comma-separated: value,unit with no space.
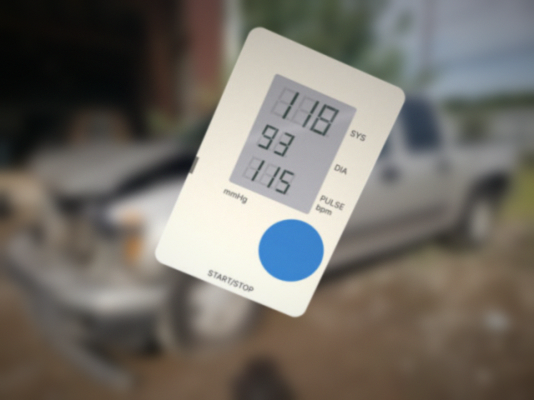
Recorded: 115,bpm
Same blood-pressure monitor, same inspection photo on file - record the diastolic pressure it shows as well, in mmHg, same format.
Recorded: 93,mmHg
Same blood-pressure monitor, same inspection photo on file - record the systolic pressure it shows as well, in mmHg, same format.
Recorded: 118,mmHg
